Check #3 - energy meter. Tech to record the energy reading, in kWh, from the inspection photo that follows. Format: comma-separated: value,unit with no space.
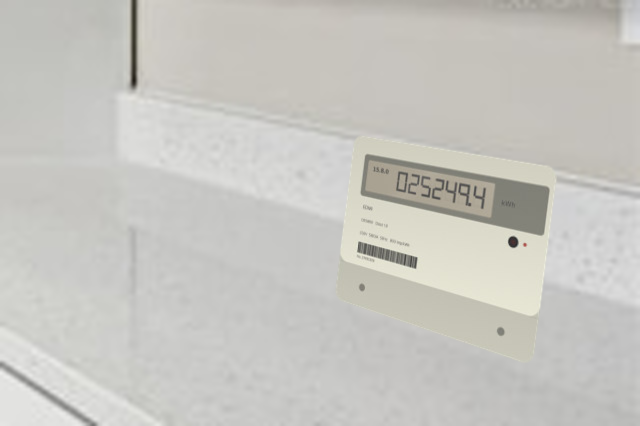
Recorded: 25249.4,kWh
